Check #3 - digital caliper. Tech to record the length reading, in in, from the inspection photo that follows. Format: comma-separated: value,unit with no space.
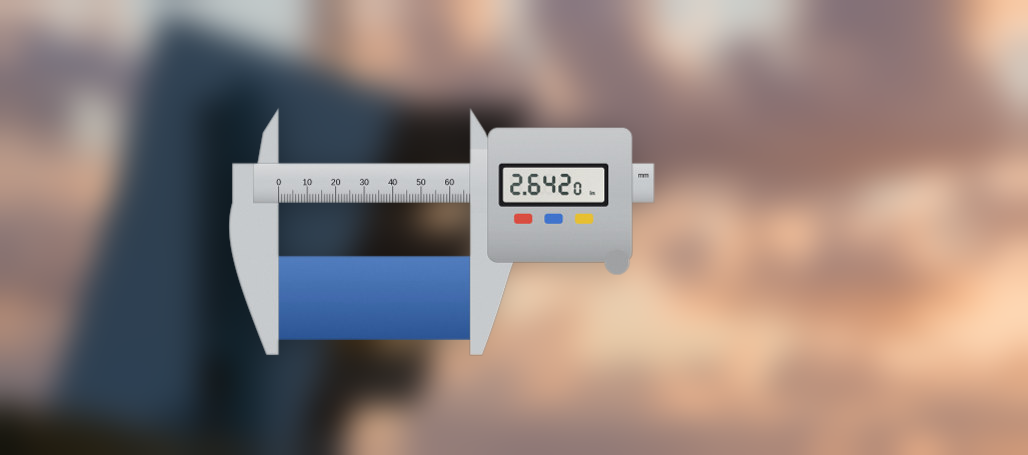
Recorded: 2.6420,in
